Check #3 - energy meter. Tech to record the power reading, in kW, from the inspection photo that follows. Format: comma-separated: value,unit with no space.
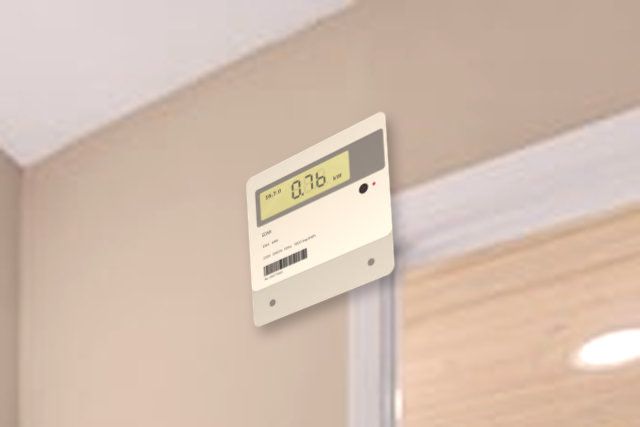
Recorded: 0.76,kW
